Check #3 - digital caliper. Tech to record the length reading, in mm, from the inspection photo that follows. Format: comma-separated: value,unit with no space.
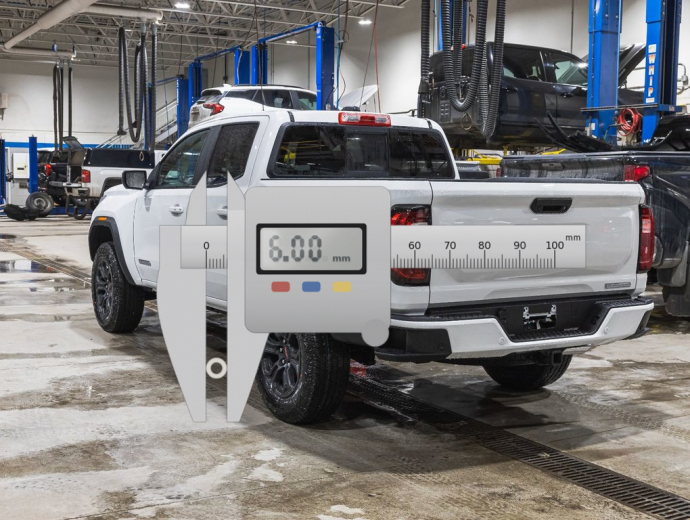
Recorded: 6.00,mm
